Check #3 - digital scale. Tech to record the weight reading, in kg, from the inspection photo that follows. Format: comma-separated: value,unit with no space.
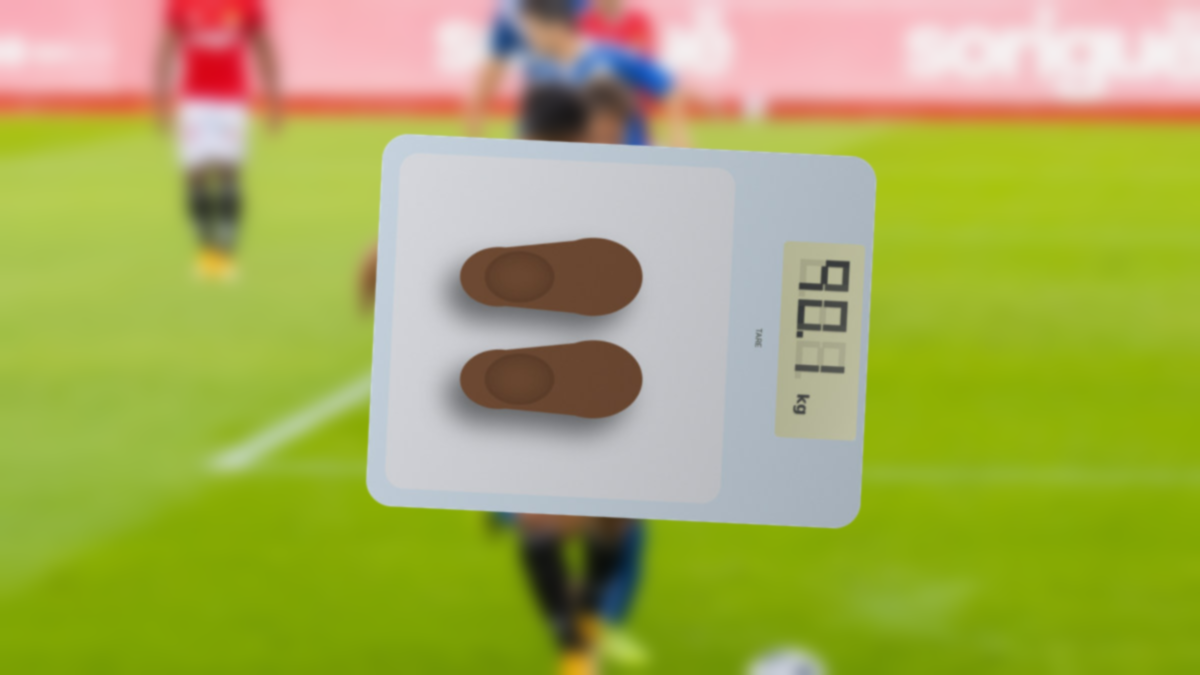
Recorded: 90.1,kg
